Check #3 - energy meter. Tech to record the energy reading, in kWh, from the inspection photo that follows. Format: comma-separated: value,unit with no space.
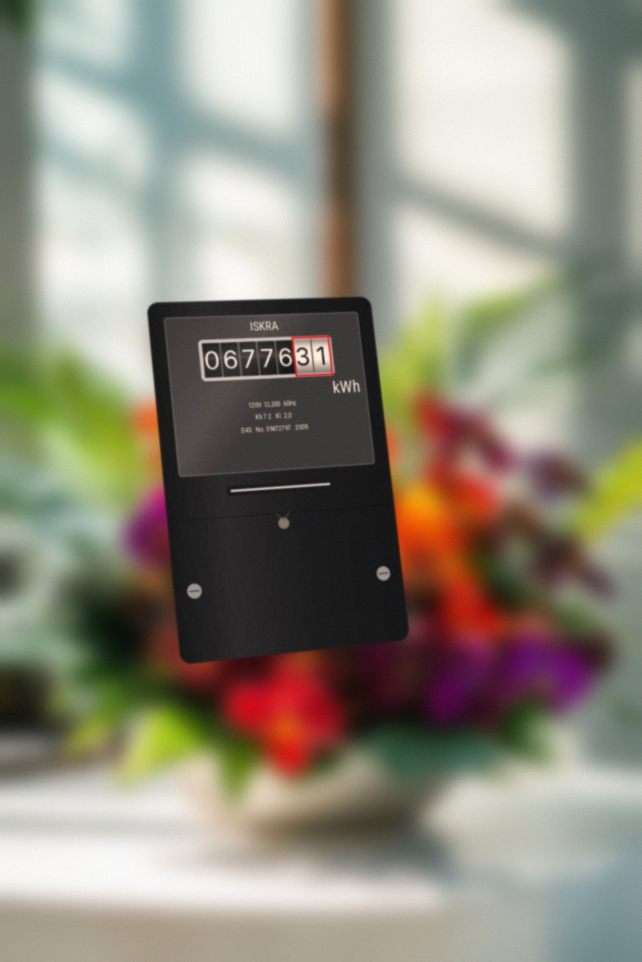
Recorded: 6776.31,kWh
